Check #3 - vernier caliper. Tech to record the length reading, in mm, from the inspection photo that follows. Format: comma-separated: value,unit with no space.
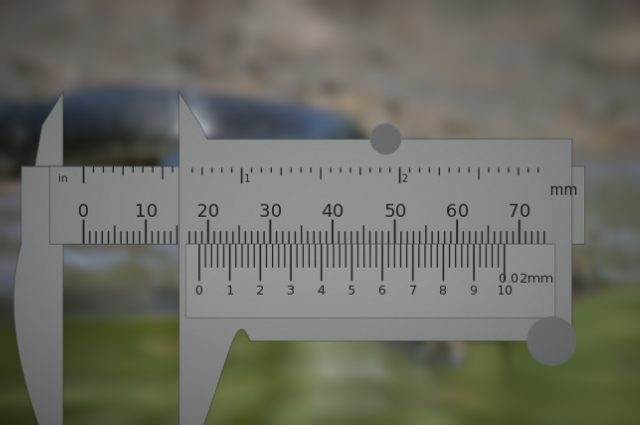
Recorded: 18.6,mm
